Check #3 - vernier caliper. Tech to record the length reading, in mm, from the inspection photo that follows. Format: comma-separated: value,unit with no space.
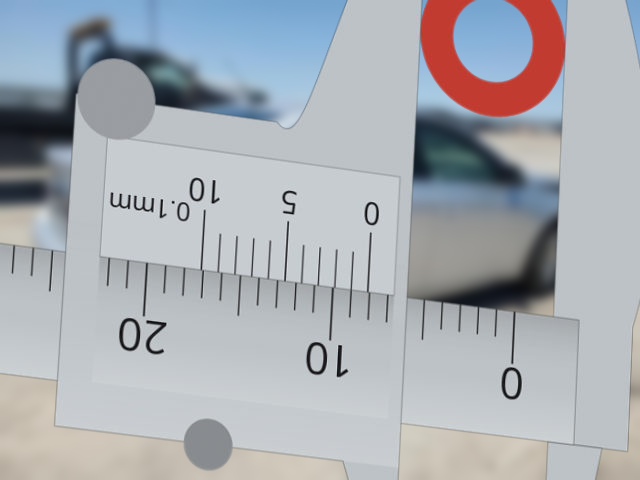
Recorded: 8.1,mm
